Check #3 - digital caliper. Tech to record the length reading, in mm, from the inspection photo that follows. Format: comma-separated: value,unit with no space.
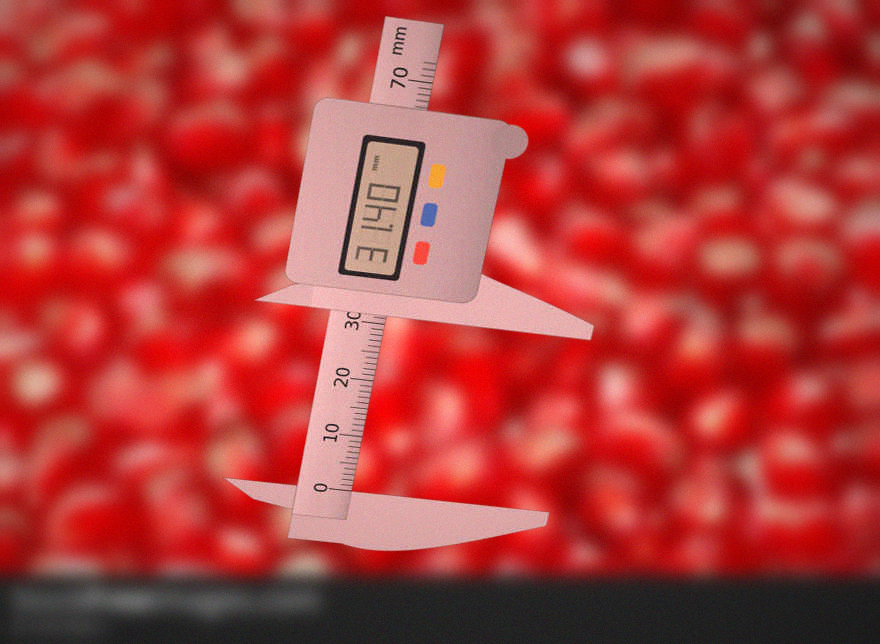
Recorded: 31.40,mm
